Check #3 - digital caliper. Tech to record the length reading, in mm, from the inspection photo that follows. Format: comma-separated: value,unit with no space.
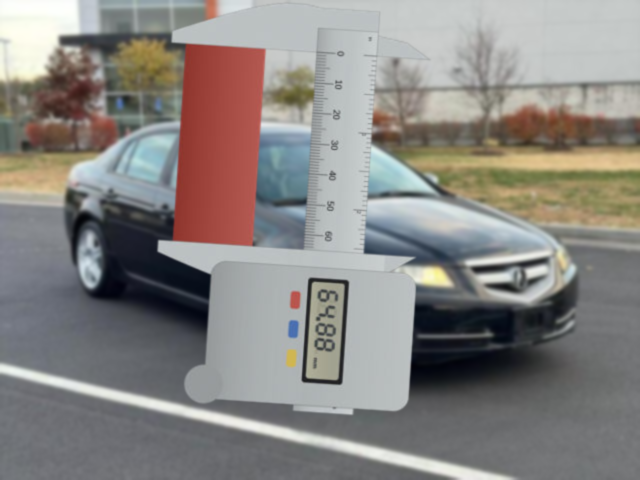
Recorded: 64.88,mm
